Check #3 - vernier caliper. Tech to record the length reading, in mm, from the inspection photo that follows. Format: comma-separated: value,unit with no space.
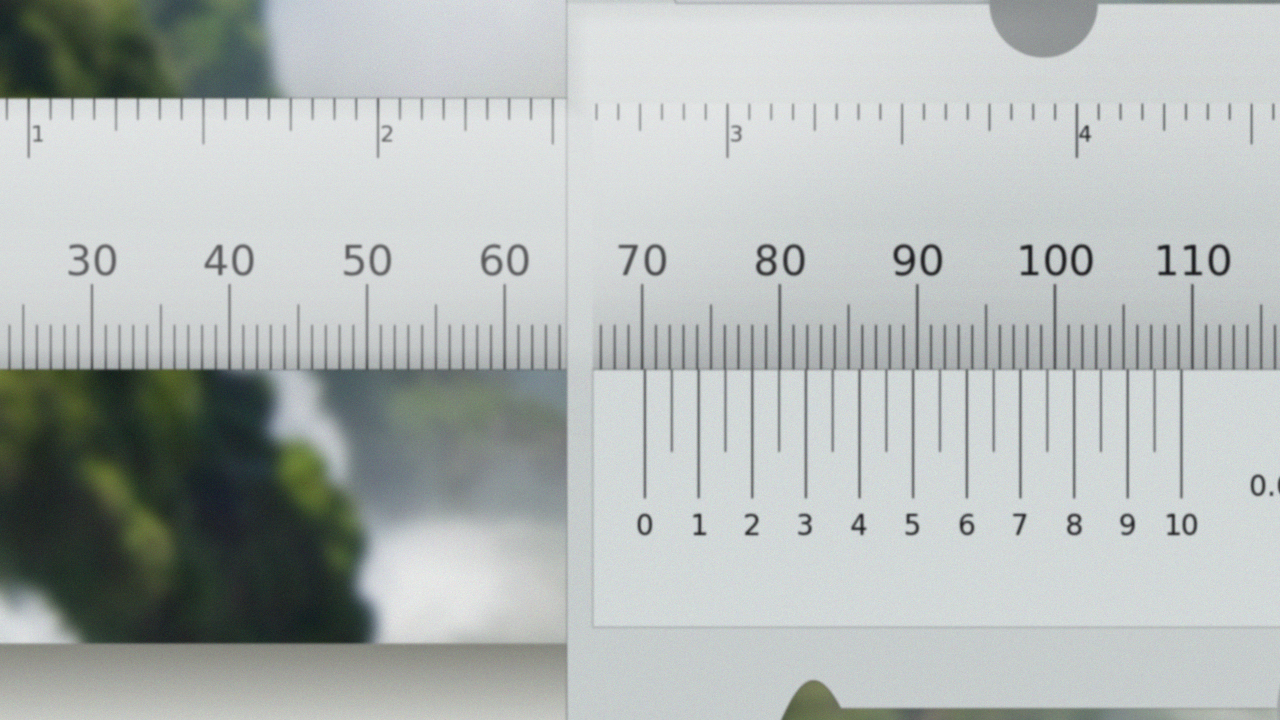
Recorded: 70.2,mm
